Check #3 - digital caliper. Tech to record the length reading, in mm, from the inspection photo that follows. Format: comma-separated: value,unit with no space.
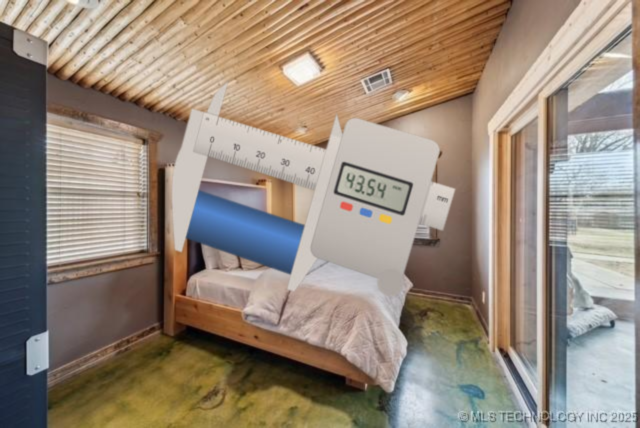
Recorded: 43.54,mm
